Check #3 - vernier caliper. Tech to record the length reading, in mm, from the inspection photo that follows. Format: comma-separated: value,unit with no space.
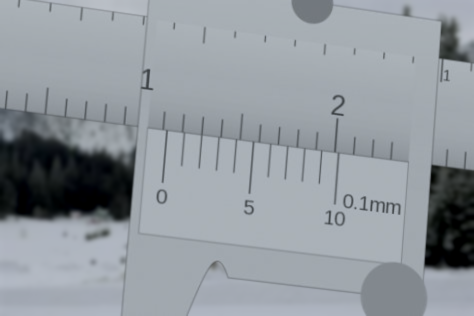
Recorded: 11.2,mm
